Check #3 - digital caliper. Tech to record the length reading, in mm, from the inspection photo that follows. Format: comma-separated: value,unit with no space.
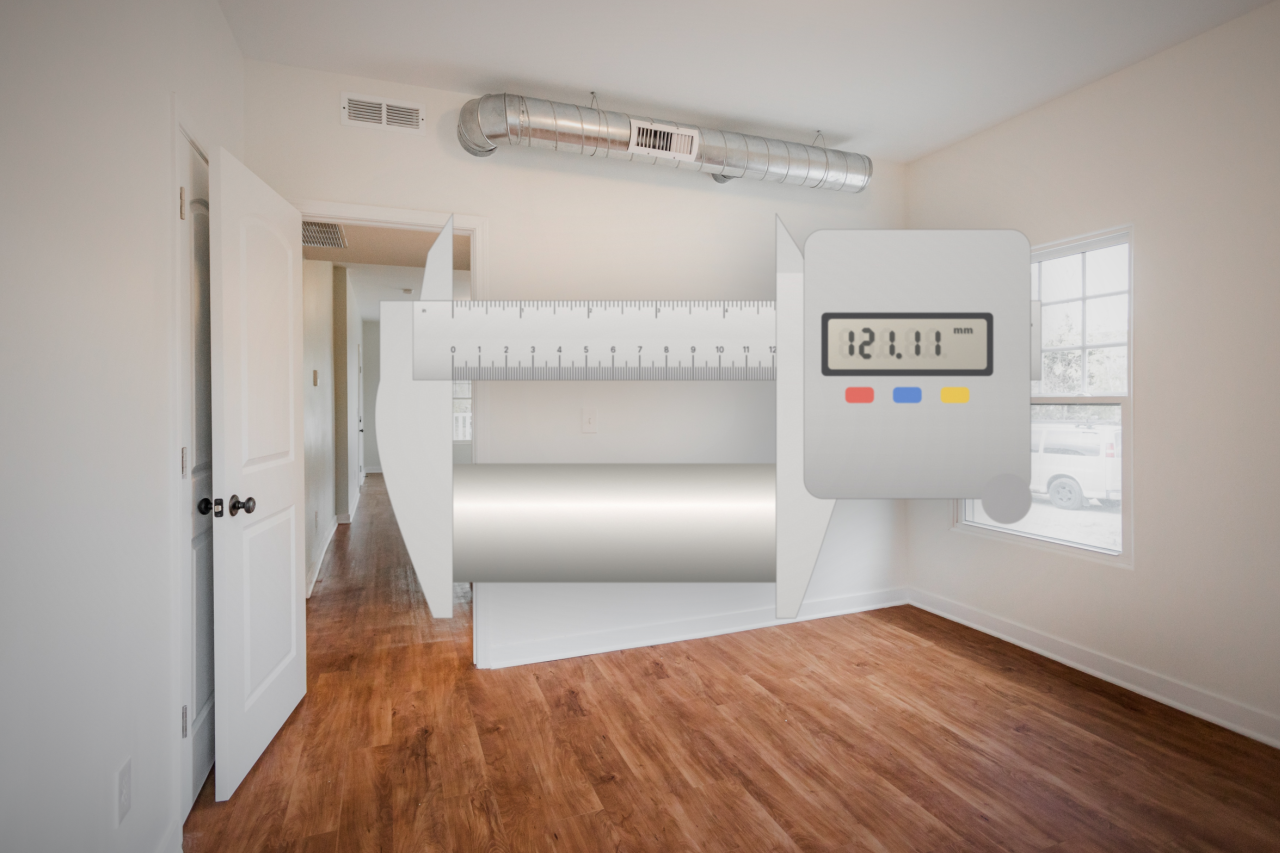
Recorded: 121.11,mm
